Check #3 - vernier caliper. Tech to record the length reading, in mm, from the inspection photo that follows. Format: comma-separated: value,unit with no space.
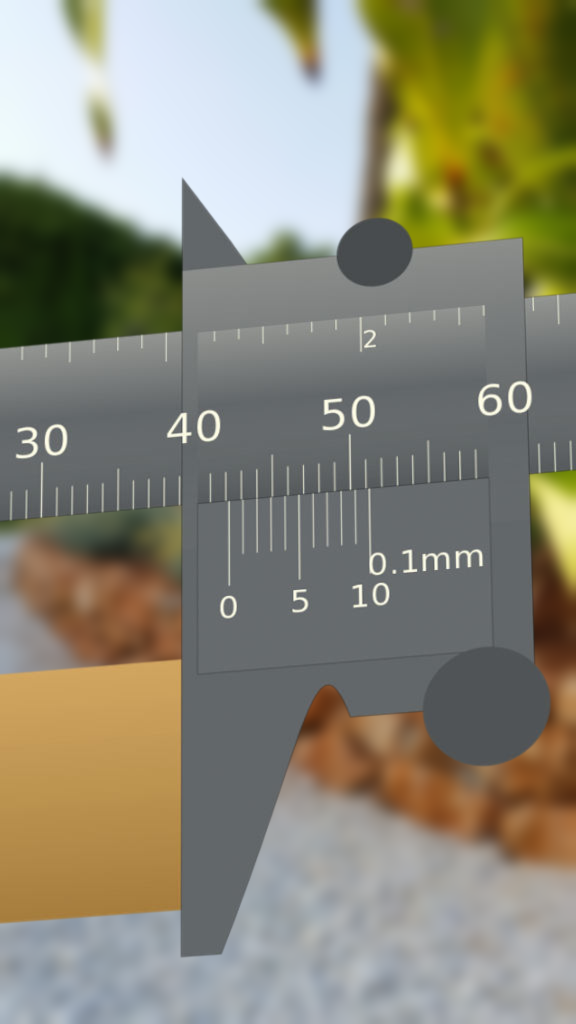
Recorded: 42.2,mm
